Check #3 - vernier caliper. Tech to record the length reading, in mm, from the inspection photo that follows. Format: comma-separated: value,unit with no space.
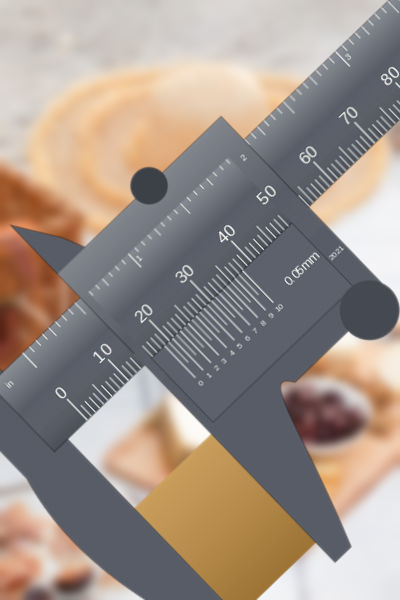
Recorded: 18.8,mm
